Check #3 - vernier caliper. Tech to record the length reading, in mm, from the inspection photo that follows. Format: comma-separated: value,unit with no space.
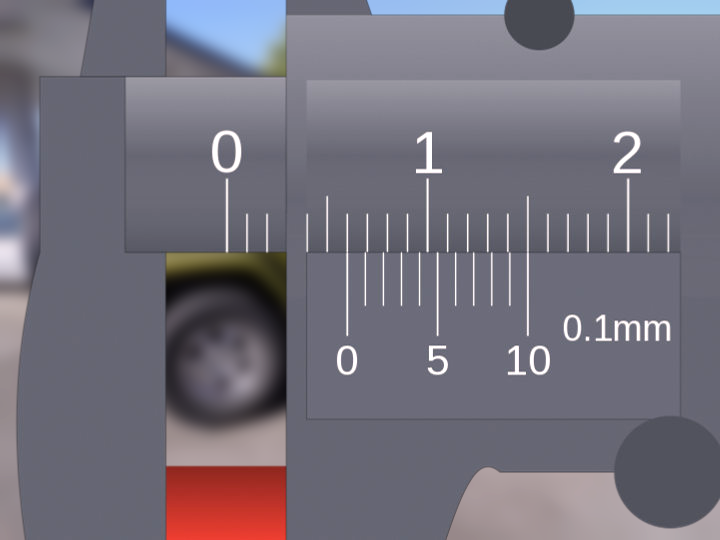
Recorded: 6.0,mm
